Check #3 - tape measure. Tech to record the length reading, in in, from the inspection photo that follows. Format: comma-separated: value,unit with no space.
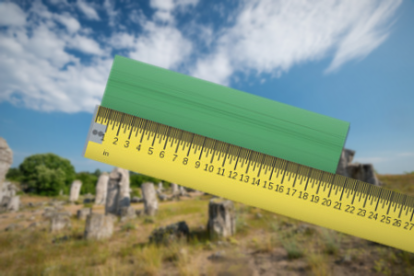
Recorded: 20,in
